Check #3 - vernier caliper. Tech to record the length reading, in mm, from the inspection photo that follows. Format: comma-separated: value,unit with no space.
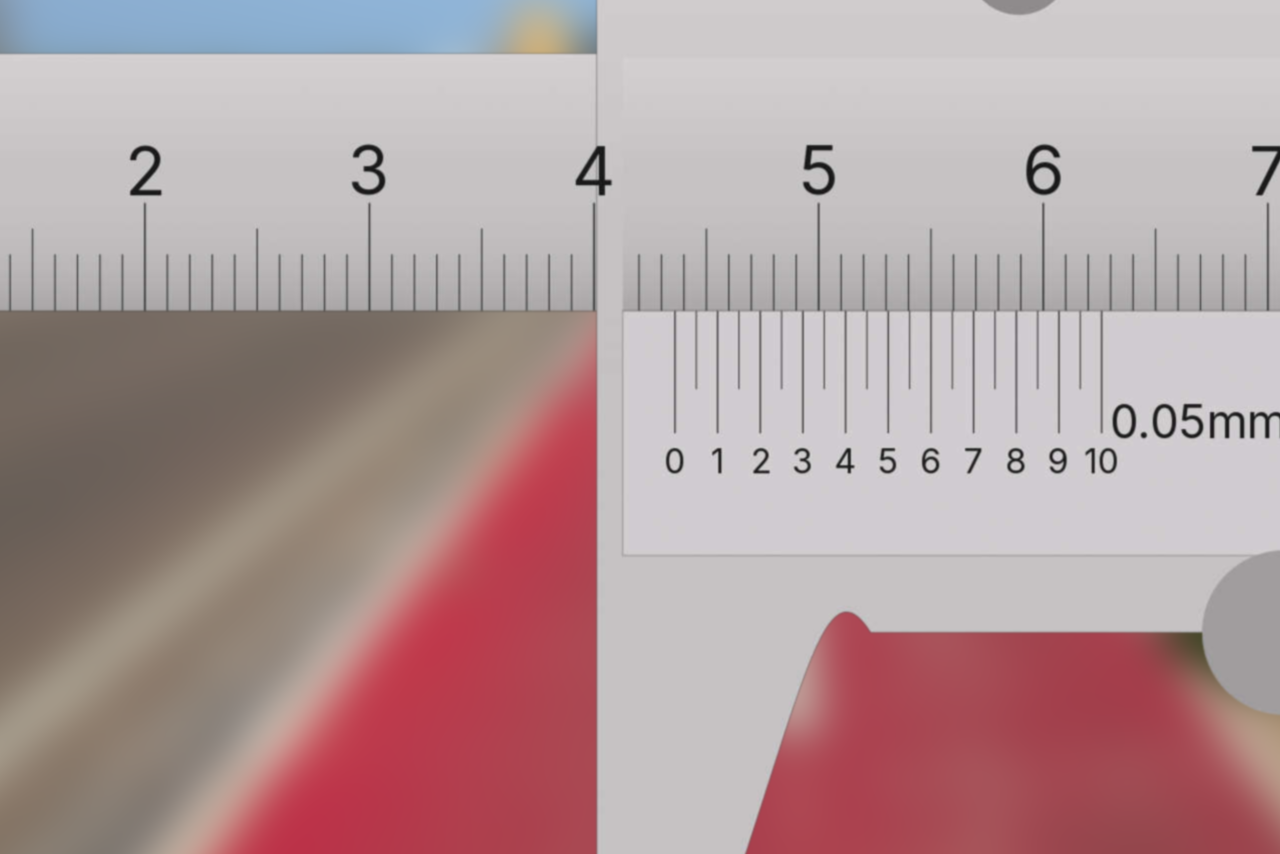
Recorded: 43.6,mm
